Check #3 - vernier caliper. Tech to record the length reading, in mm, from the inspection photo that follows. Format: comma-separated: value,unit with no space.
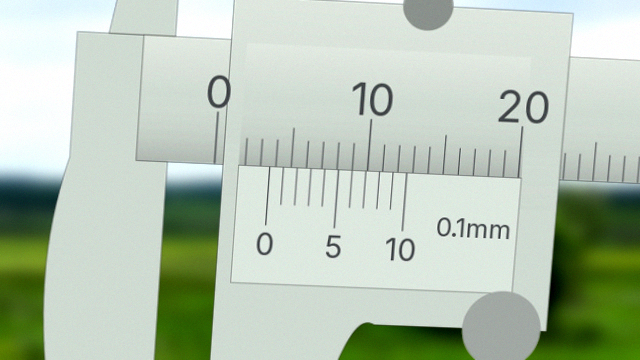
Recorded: 3.6,mm
